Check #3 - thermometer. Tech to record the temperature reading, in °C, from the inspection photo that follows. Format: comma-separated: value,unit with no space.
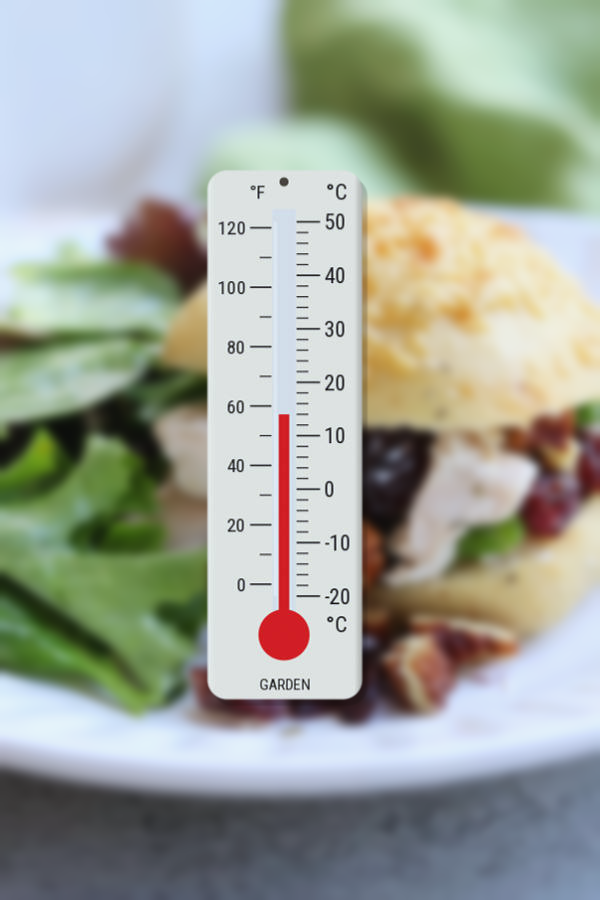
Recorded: 14,°C
